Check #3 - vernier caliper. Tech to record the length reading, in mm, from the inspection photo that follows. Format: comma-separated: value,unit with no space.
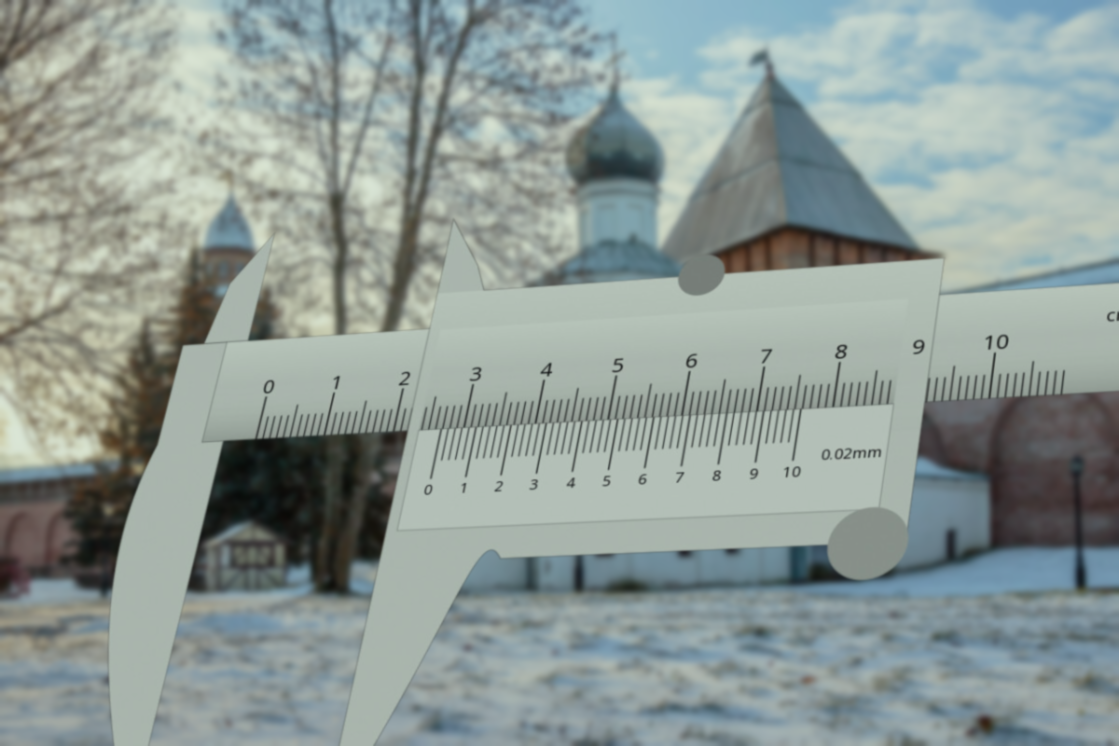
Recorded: 26.8,mm
